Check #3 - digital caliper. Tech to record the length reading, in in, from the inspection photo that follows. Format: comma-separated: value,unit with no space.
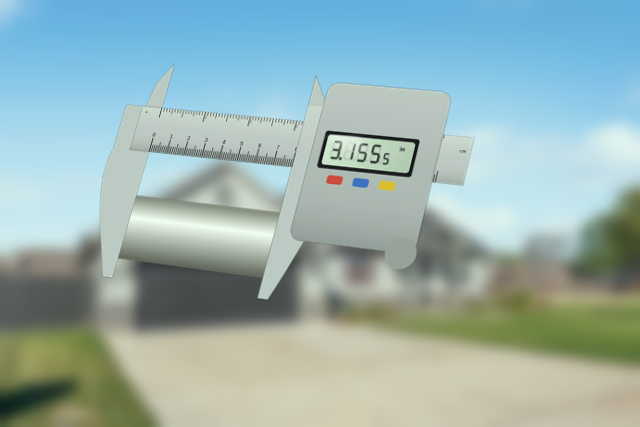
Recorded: 3.1555,in
